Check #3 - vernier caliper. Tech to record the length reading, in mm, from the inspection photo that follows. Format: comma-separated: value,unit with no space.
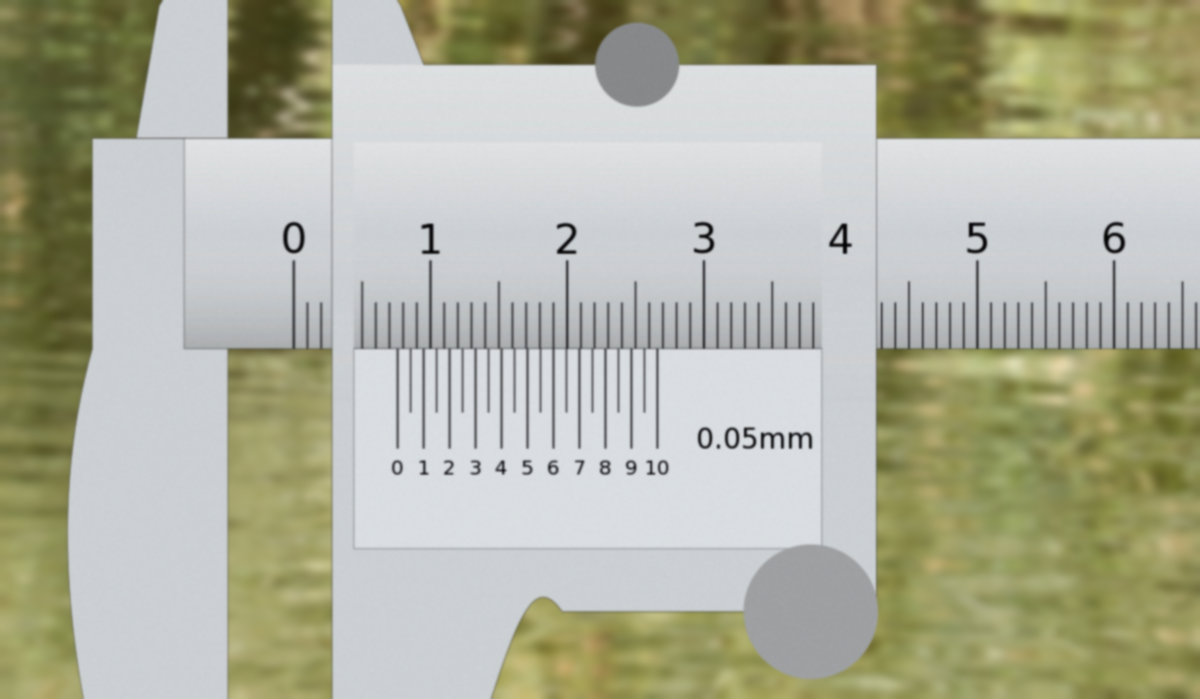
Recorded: 7.6,mm
